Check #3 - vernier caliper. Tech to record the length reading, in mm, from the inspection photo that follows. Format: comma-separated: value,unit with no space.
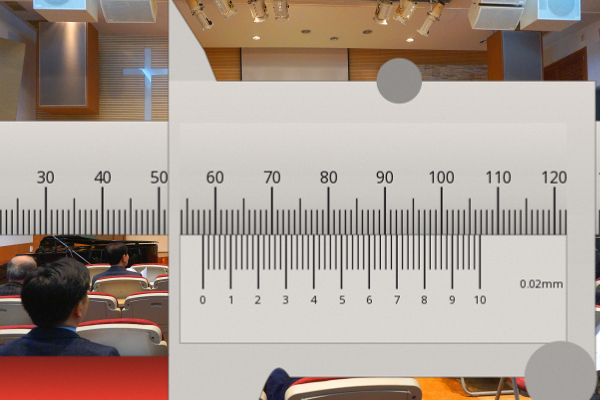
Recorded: 57.8,mm
